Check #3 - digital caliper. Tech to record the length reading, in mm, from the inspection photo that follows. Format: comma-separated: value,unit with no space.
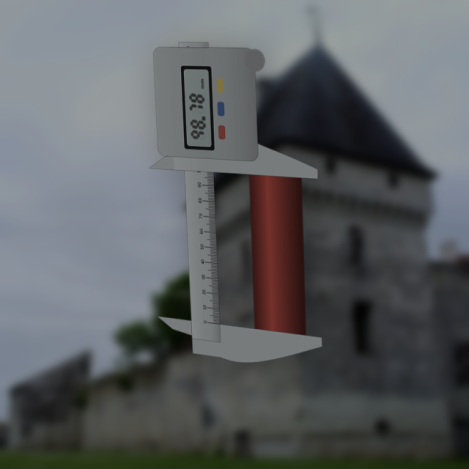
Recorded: 98.78,mm
